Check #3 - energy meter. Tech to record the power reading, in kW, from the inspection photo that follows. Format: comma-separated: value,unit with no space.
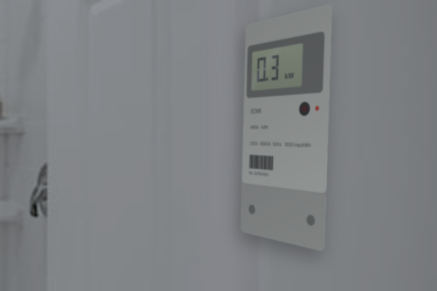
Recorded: 0.3,kW
